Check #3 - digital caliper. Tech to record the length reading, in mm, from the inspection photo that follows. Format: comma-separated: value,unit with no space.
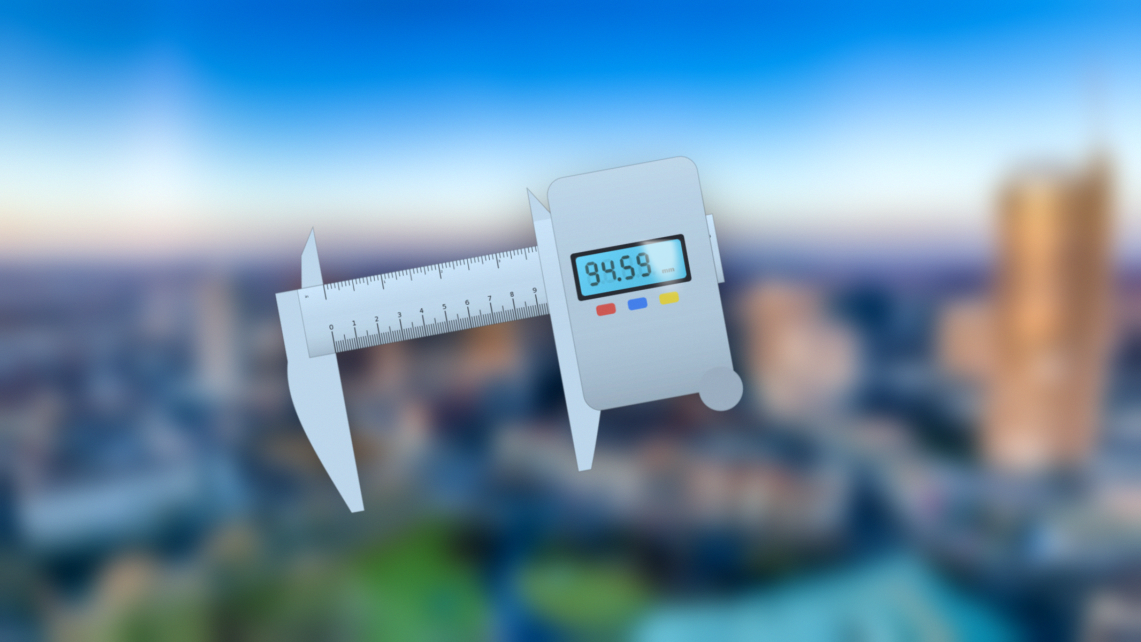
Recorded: 94.59,mm
